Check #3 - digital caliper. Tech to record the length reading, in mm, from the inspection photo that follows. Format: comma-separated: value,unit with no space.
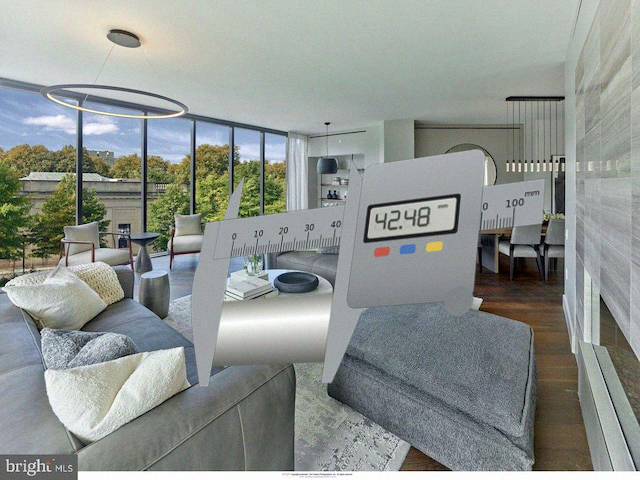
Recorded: 42.48,mm
